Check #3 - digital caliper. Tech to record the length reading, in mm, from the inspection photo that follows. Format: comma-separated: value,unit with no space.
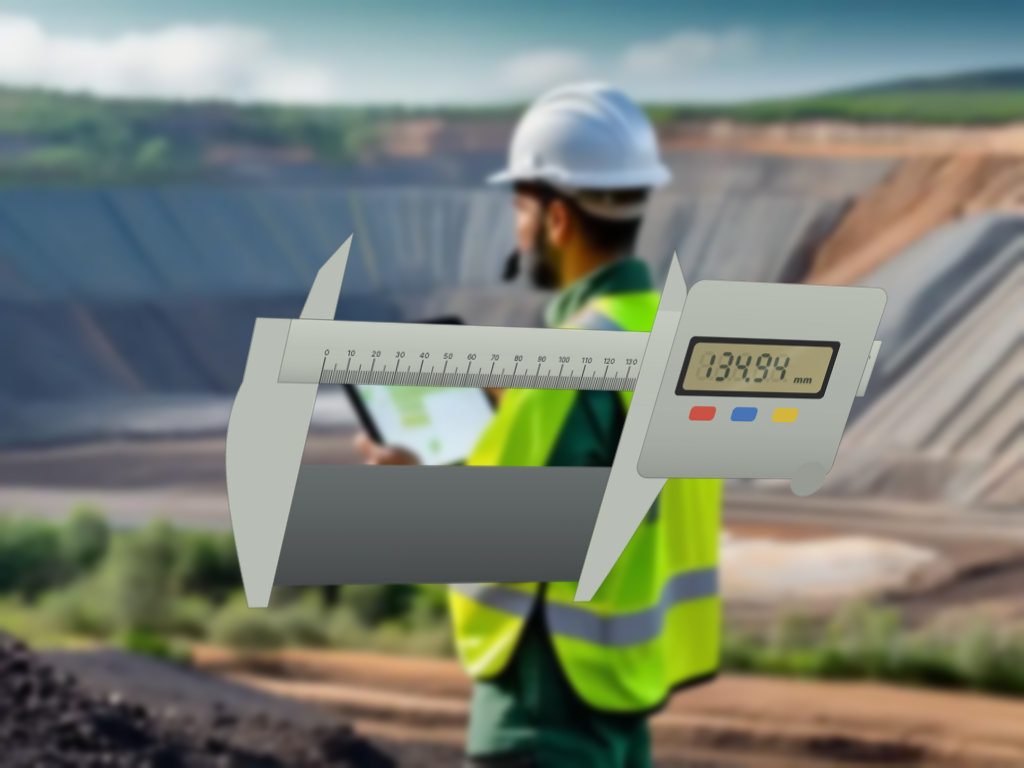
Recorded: 134.94,mm
